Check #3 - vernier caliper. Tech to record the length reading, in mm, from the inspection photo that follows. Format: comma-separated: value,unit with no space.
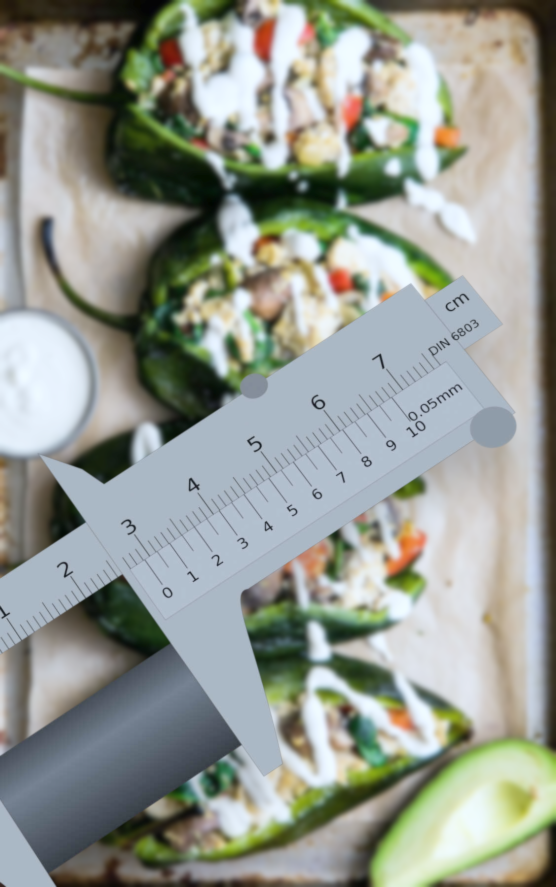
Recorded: 29.2,mm
